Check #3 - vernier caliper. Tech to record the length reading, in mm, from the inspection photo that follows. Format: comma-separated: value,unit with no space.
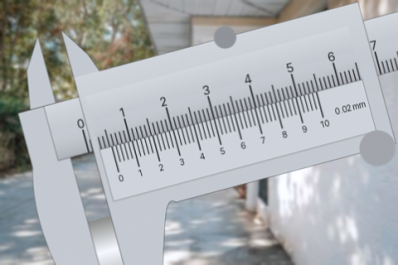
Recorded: 5.5,mm
